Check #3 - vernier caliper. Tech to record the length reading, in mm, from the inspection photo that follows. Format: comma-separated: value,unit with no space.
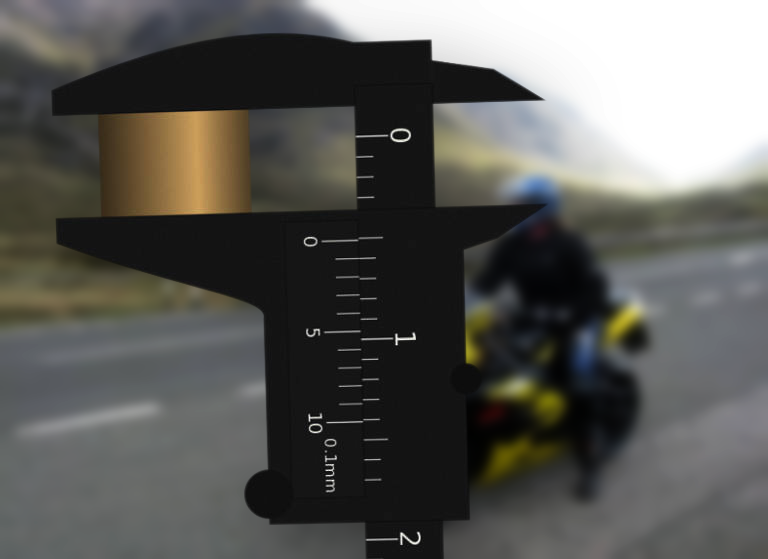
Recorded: 5.1,mm
